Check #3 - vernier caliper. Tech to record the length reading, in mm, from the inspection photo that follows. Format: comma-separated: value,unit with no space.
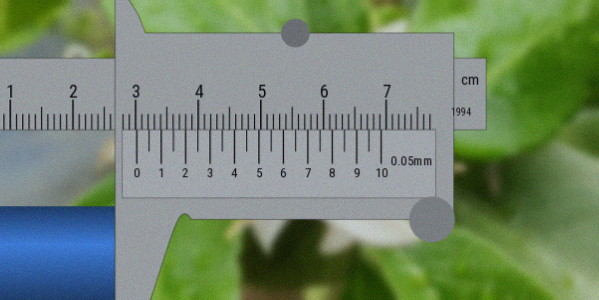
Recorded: 30.2,mm
